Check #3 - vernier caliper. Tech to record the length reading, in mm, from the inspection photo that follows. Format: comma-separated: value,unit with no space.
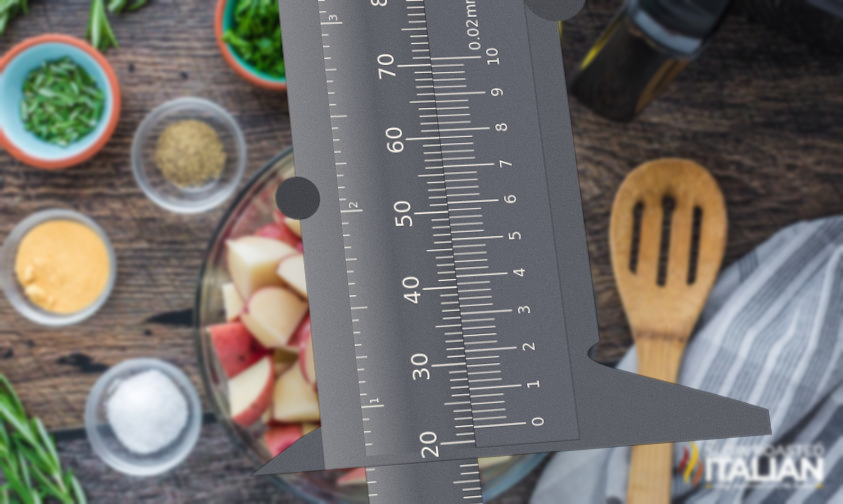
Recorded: 21.8,mm
